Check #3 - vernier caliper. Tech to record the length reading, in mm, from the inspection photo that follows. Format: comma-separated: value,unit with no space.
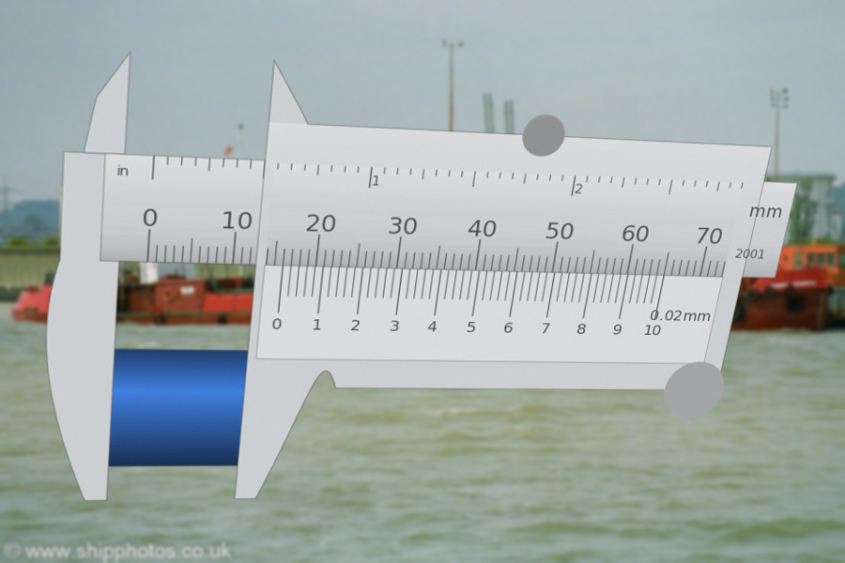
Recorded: 16.0,mm
